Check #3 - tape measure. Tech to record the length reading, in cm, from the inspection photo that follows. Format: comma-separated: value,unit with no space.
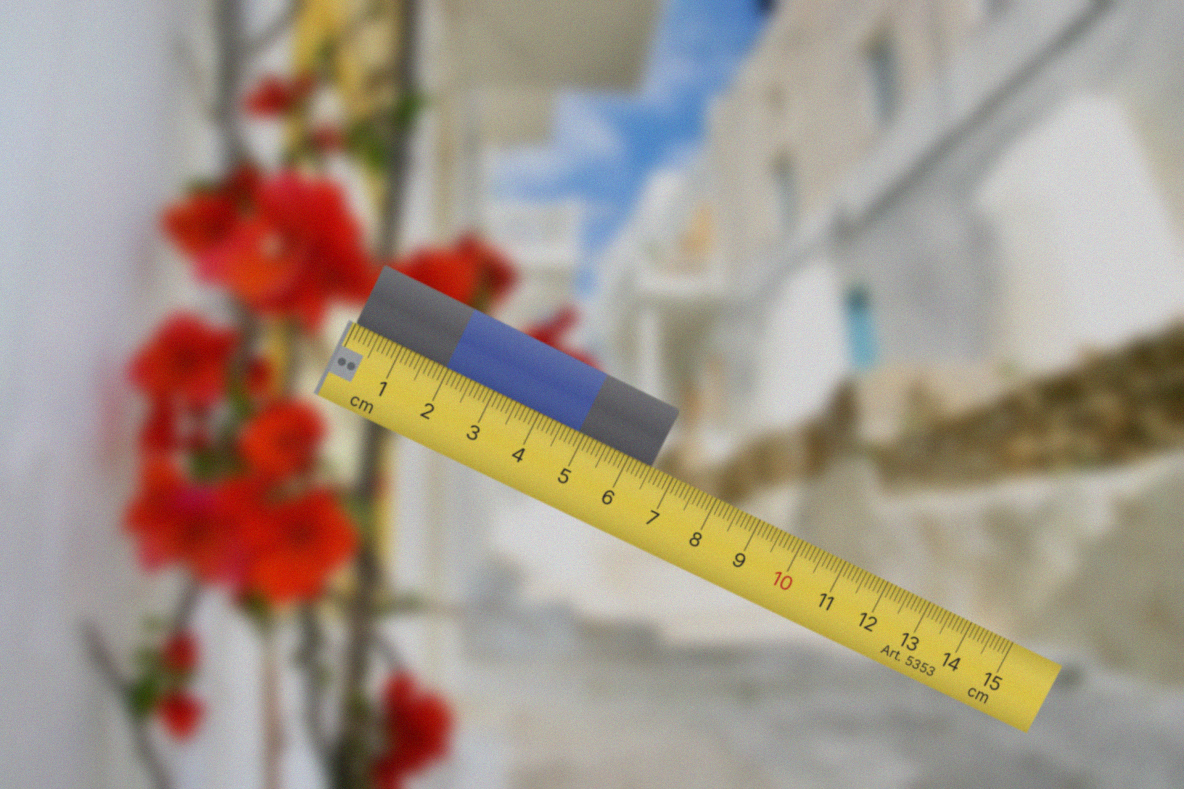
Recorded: 6.5,cm
